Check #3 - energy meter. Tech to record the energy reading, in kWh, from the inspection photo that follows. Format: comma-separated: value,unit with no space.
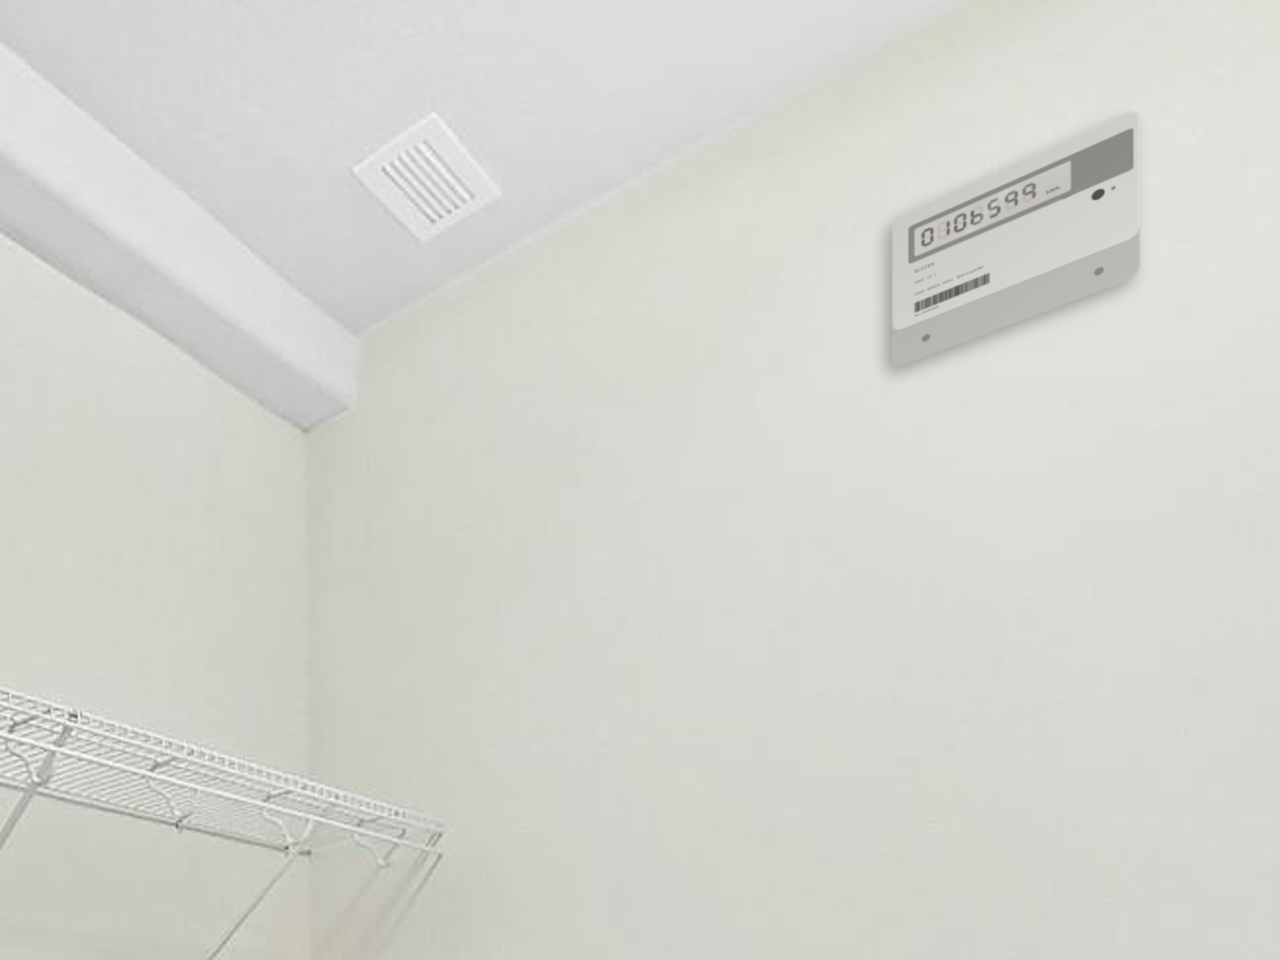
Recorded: 106599,kWh
